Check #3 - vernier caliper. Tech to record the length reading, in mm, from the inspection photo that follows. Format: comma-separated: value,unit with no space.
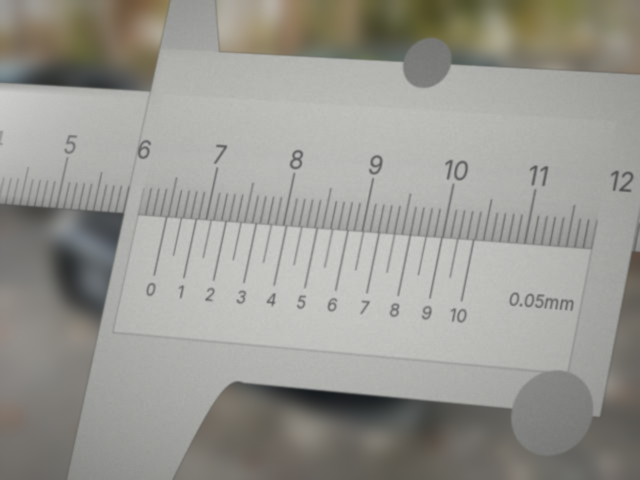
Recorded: 64.8,mm
